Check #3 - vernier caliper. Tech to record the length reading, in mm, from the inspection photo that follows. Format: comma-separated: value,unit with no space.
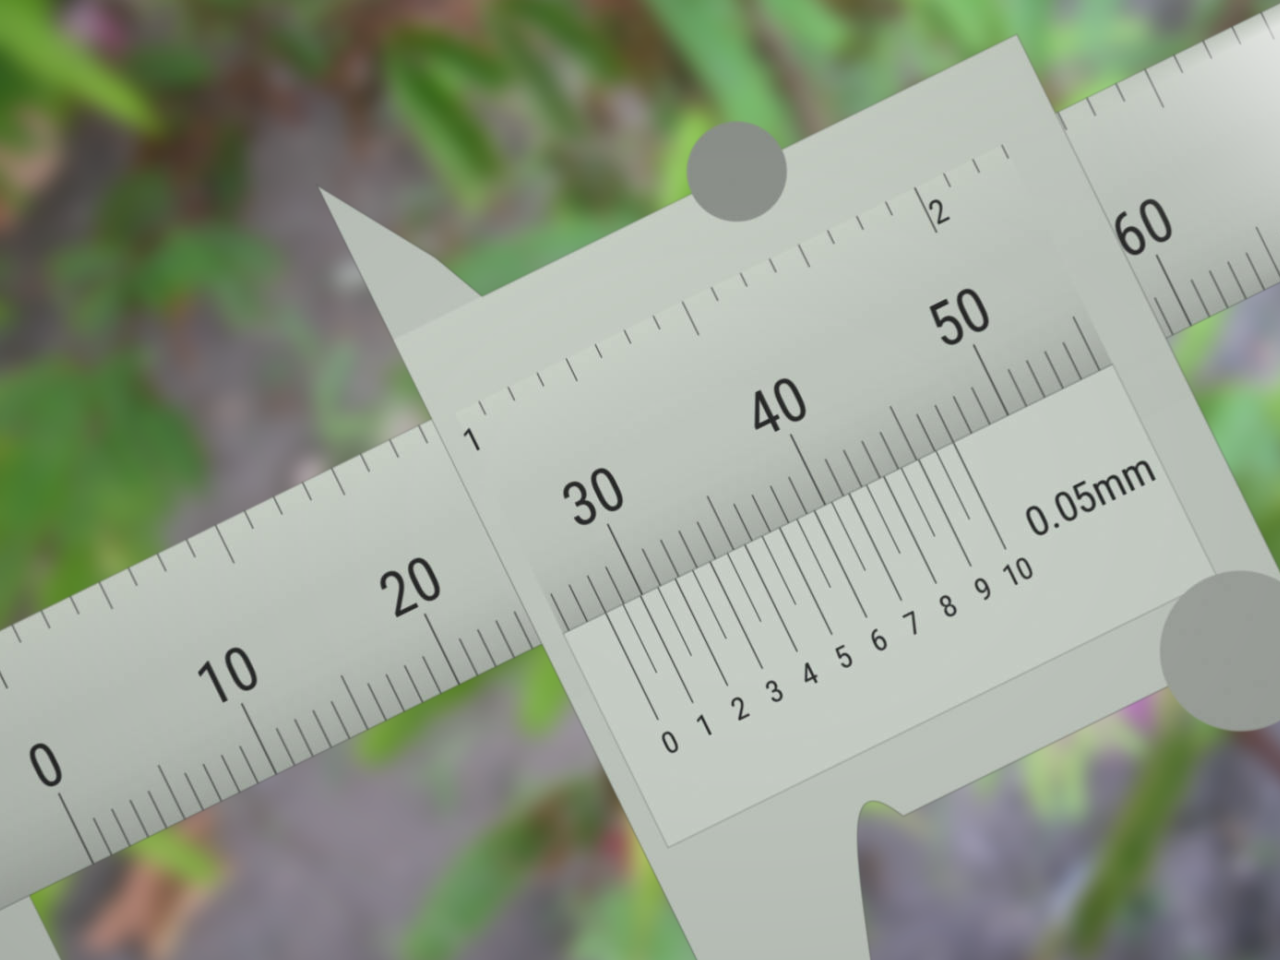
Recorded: 28.0,mm
